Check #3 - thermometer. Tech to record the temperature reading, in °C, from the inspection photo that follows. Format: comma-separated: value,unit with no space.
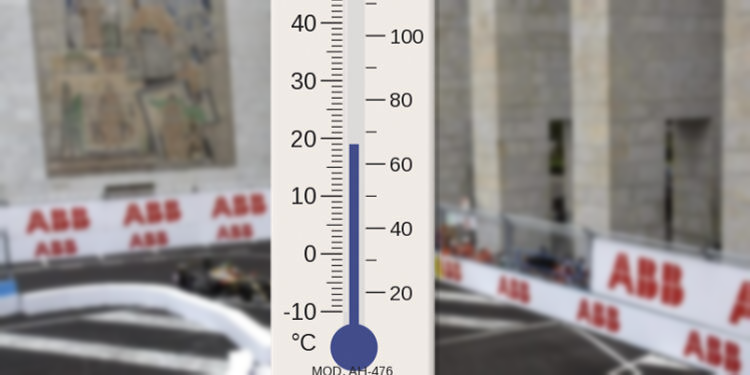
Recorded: 19,°C
